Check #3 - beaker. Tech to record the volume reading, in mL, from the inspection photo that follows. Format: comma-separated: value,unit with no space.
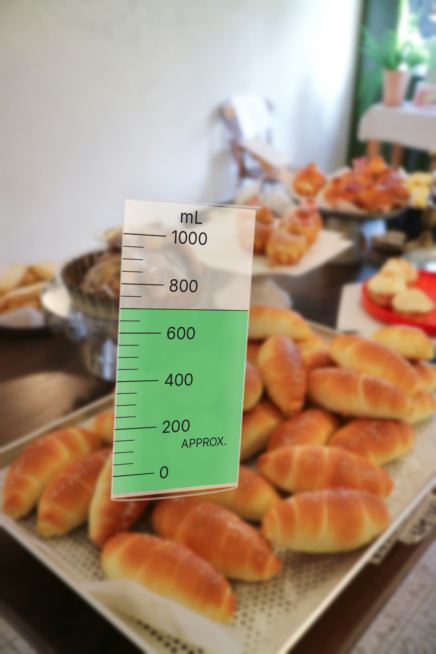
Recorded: 700,mL
